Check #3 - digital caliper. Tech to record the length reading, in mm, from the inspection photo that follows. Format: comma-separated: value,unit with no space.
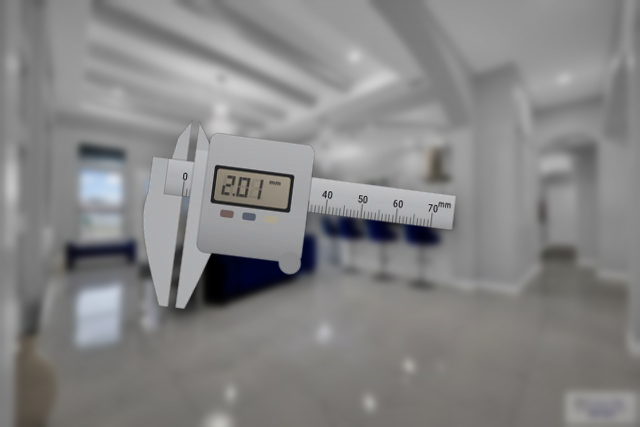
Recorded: 2.01,mm
